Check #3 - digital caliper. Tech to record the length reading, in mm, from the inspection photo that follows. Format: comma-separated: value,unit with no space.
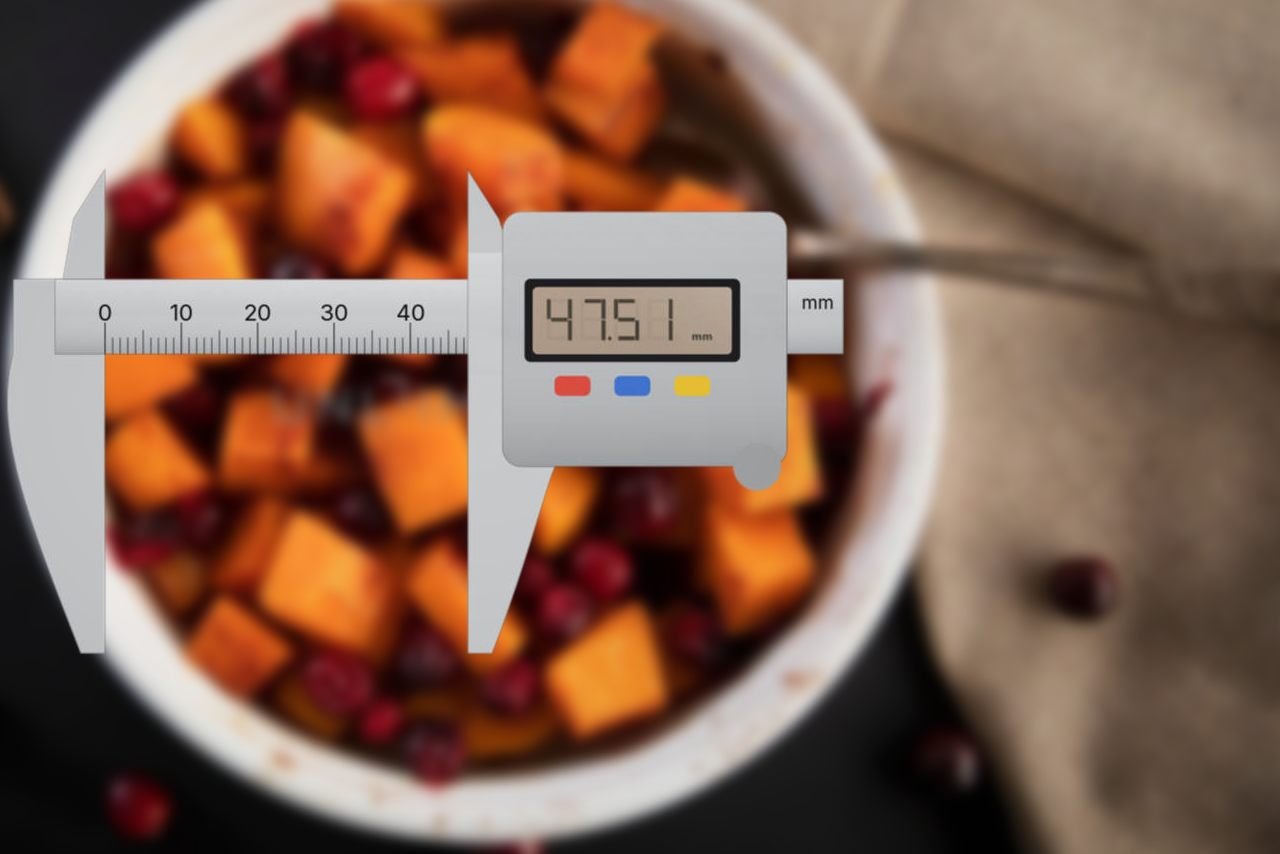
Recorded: 47.51,mm
